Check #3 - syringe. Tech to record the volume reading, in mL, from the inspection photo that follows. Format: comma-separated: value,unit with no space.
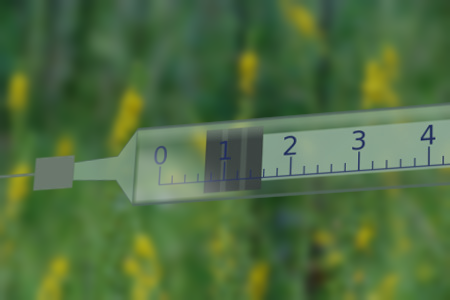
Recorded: 0.7,mL
